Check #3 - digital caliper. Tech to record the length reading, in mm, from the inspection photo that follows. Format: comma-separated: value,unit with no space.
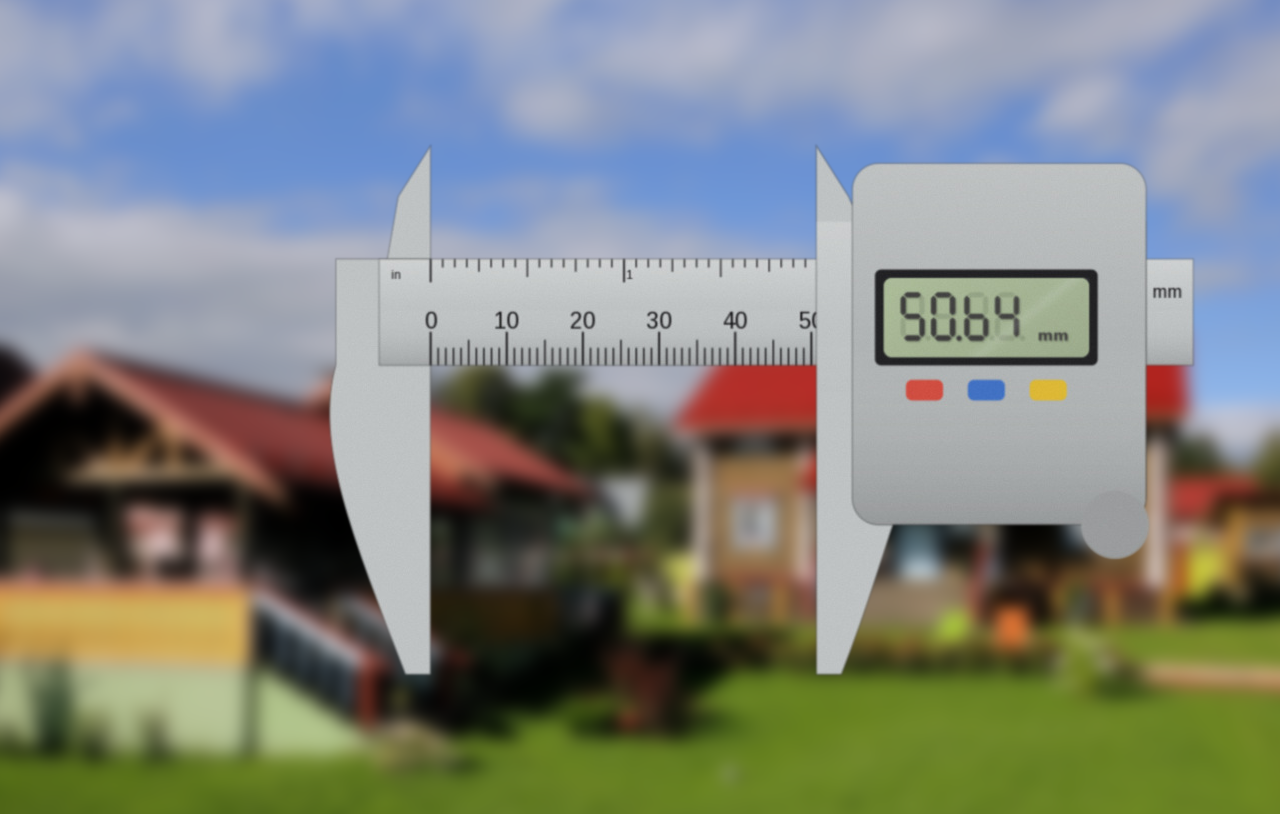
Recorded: 50.64,mm
